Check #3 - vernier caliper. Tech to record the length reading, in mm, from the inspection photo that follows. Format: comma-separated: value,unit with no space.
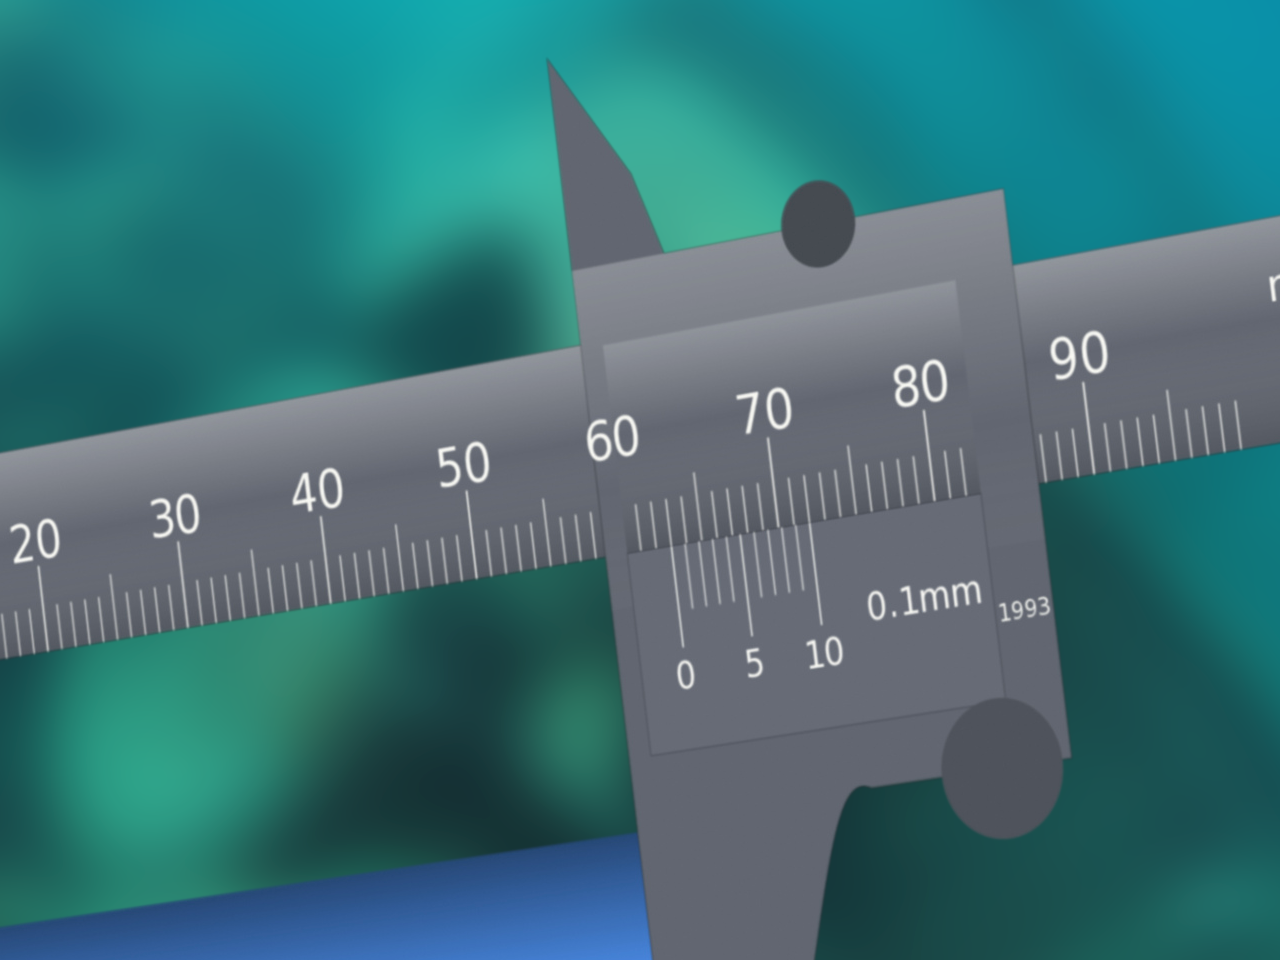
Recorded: 63.0,mm
